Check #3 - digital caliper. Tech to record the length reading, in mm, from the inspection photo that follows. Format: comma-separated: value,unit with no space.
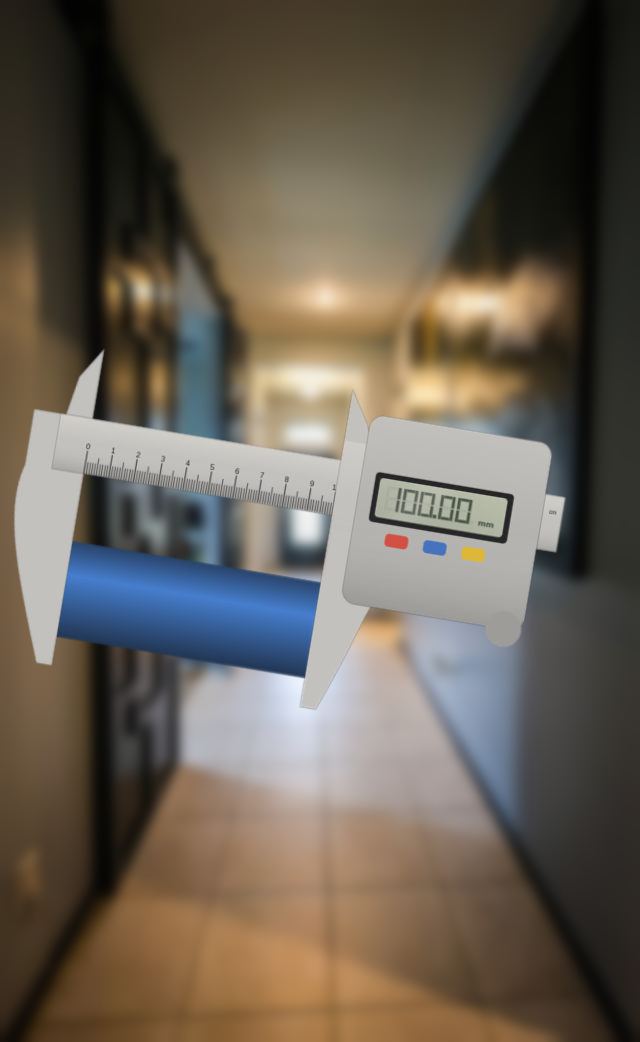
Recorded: 100.00,mm
